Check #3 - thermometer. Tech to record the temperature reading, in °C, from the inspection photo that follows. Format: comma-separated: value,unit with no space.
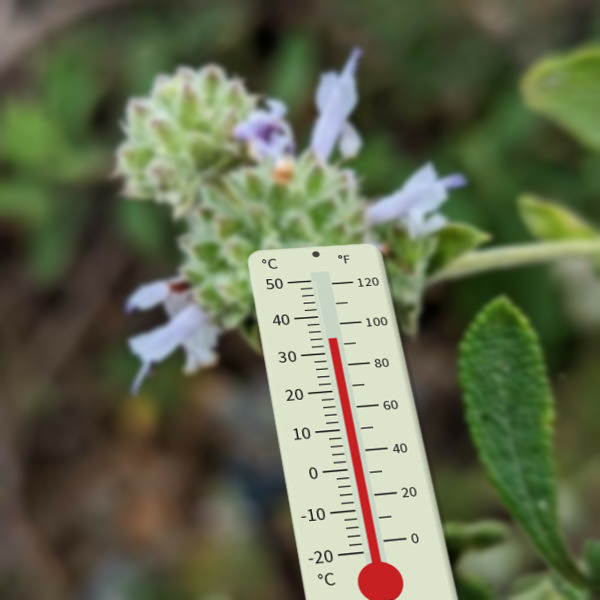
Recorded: 34,°C
